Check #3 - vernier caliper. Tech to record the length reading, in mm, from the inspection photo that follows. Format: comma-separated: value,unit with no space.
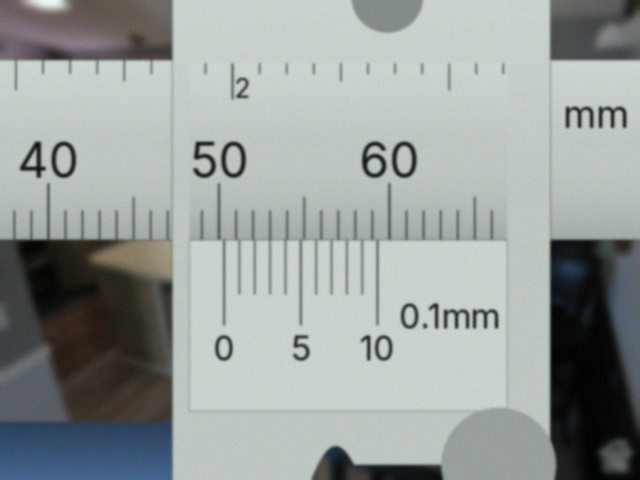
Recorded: 50.3,mm
